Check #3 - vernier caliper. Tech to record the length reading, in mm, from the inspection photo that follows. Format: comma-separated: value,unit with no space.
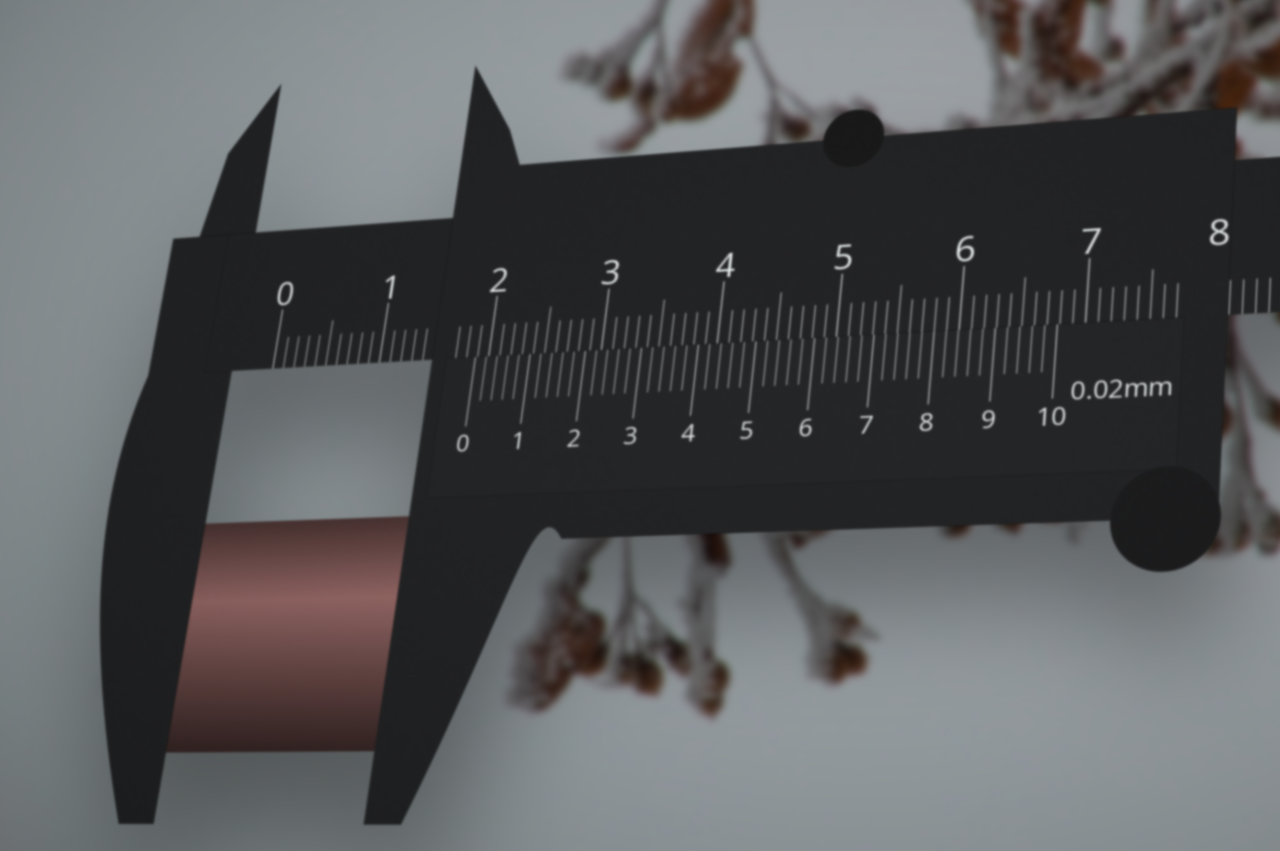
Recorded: 18.8,mm
